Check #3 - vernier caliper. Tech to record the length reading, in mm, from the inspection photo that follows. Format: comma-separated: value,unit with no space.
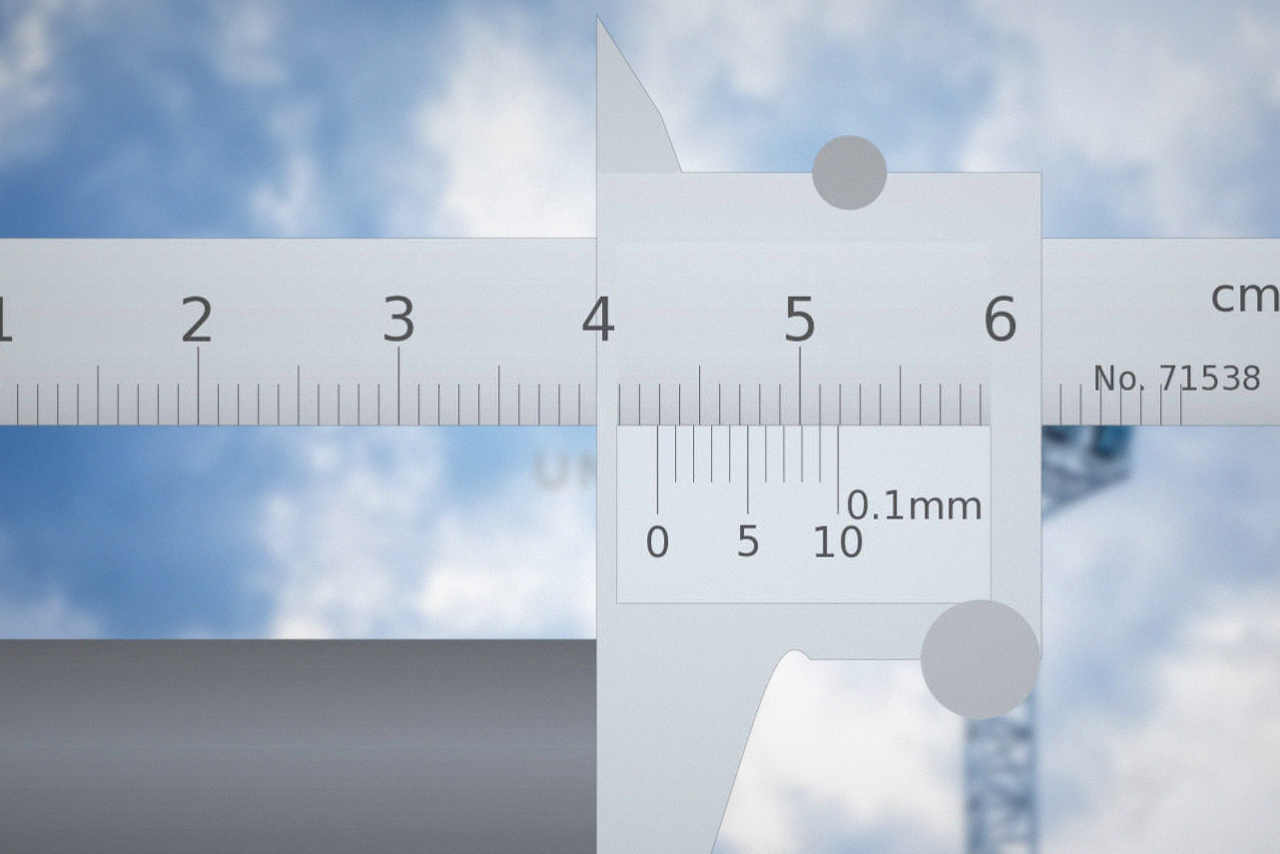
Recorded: 42.9,mm
